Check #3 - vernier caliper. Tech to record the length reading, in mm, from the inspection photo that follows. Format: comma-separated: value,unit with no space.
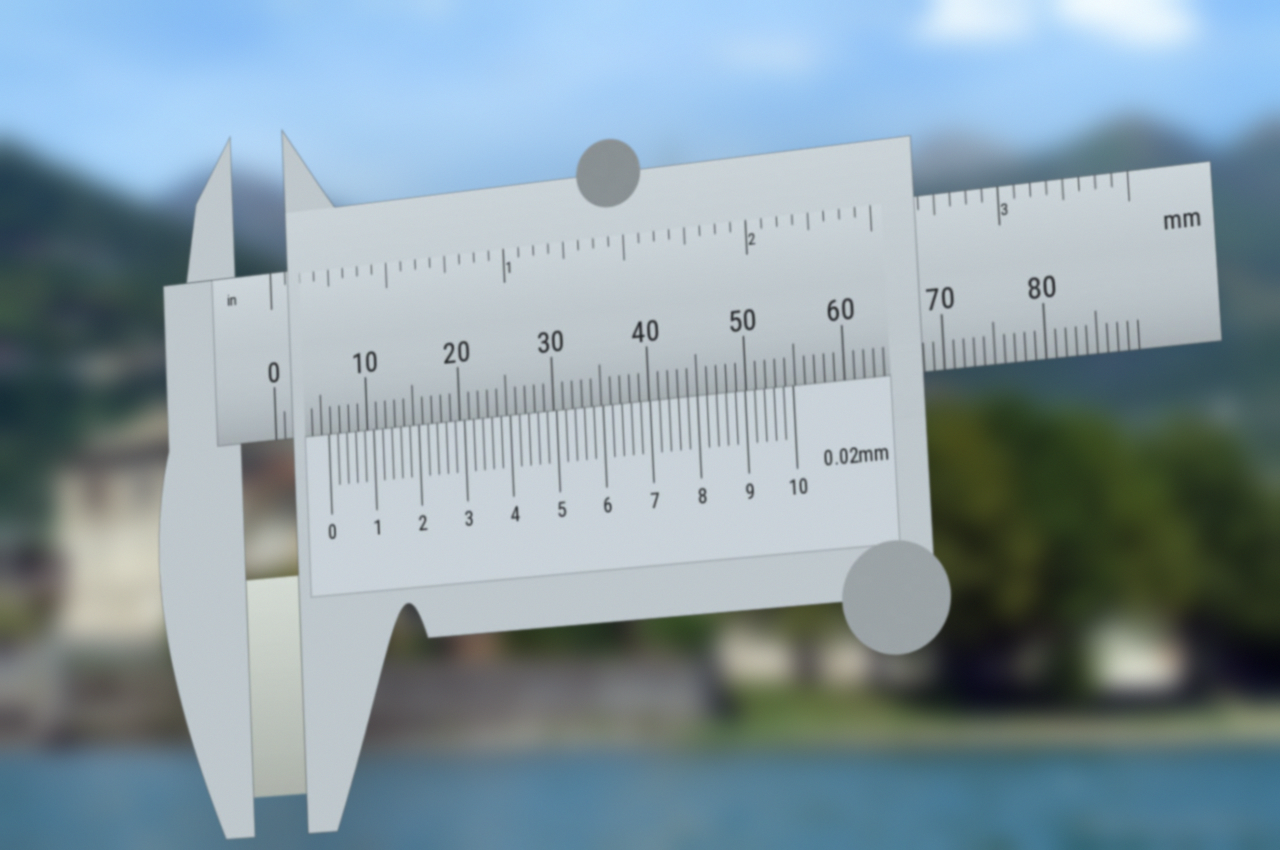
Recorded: 5.8,mm
